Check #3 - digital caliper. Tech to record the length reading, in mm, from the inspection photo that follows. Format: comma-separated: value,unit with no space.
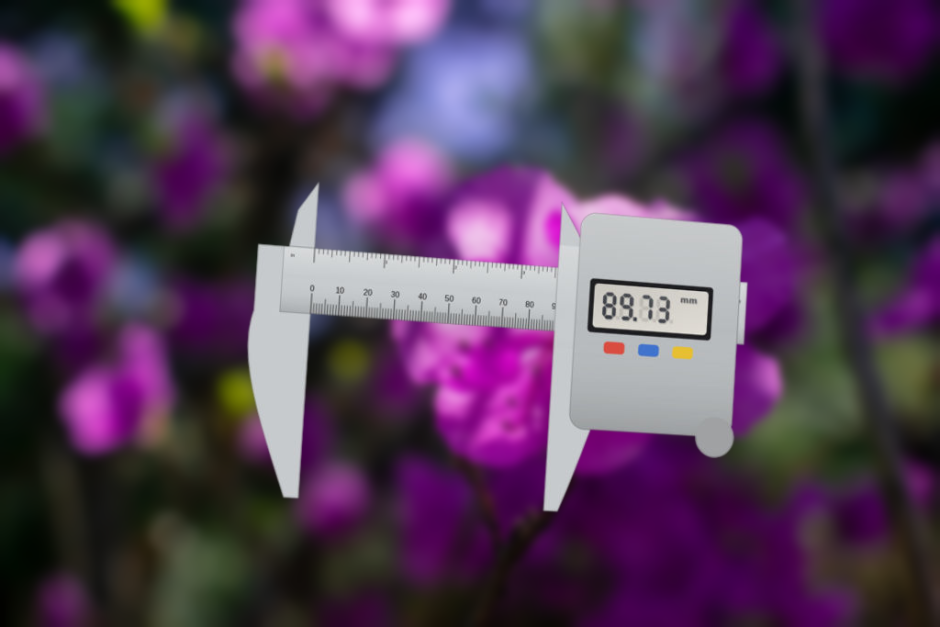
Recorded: 89.73,mm
